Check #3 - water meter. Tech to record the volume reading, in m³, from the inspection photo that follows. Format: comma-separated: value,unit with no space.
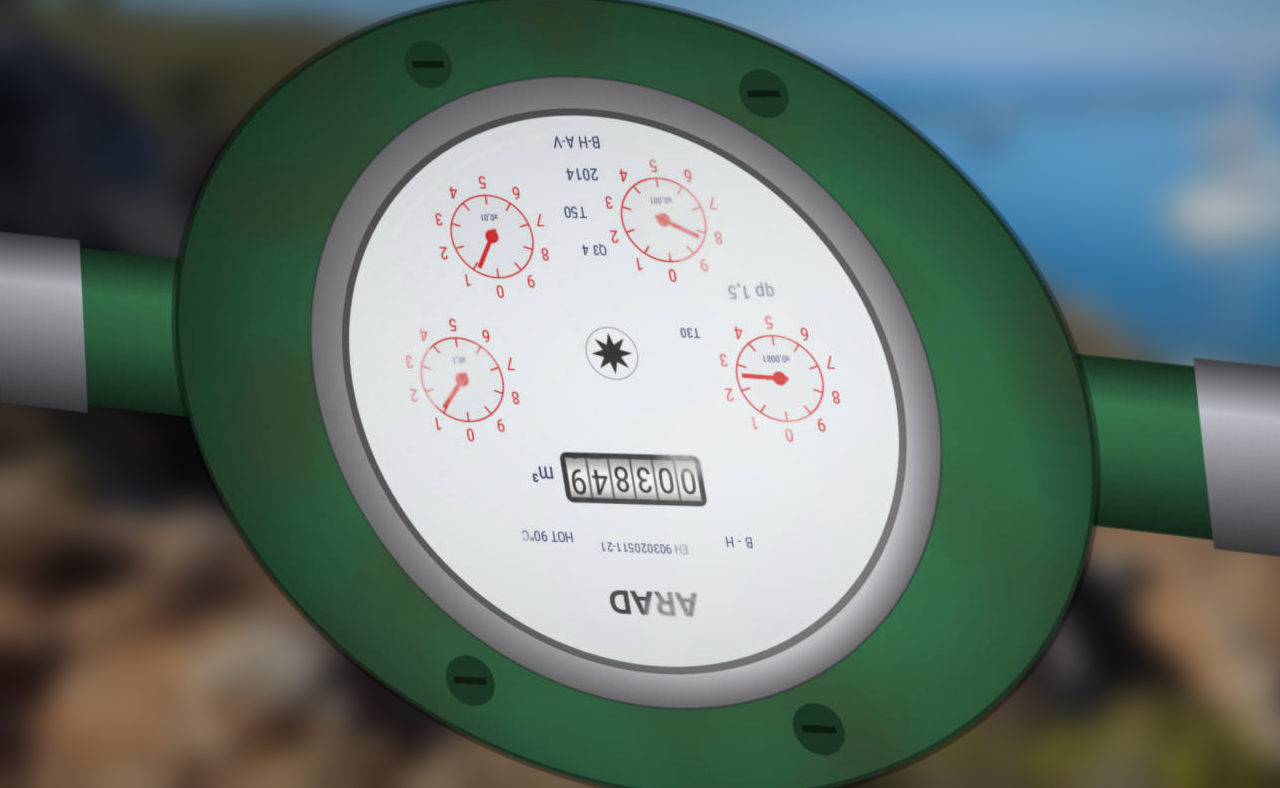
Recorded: 3849.1082,m³
